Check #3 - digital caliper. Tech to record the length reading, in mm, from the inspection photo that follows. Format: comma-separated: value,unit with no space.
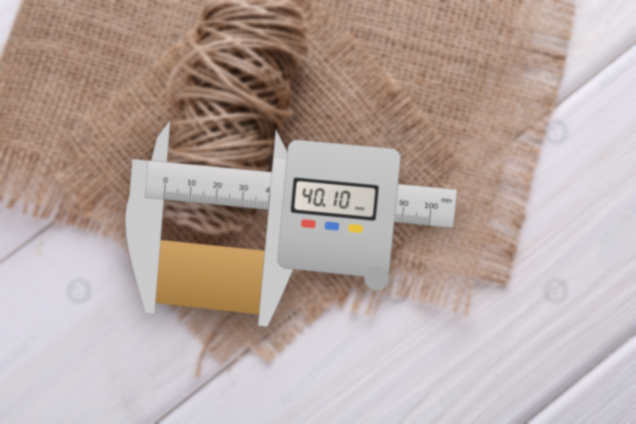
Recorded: 40.10,mm
